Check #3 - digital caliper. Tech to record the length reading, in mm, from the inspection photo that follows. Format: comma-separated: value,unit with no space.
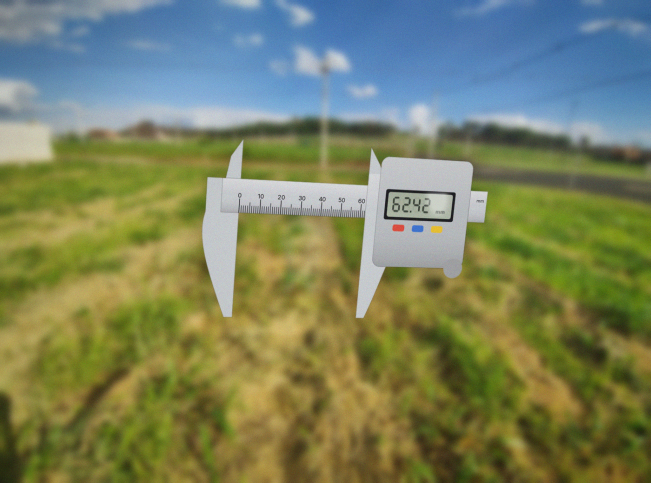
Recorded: 62.42,mm
